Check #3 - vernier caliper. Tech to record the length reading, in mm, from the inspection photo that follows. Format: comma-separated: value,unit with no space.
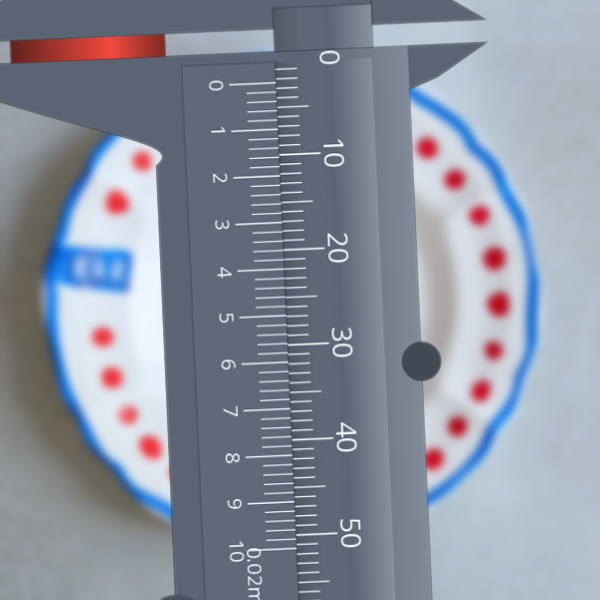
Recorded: 2.4,mm
